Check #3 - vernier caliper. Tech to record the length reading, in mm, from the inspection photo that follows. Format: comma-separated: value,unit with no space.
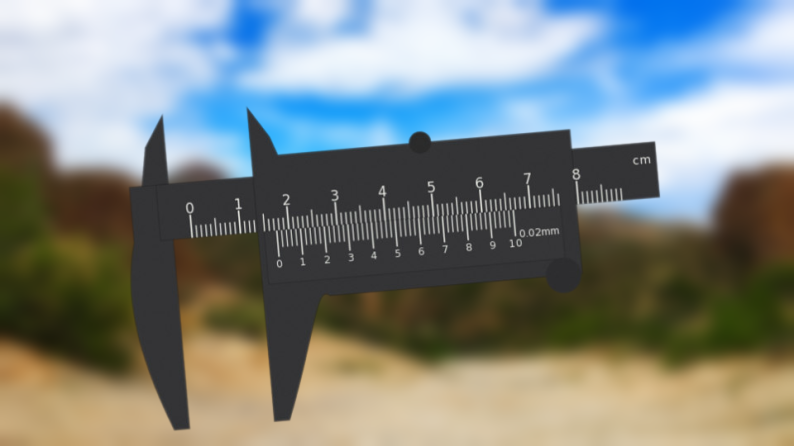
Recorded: 17.5,mm
